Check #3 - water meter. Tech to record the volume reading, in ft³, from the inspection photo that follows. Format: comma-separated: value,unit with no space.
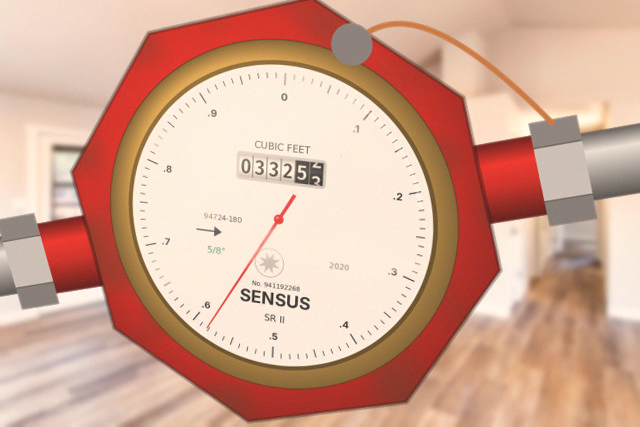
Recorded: 33252.58,ft³
